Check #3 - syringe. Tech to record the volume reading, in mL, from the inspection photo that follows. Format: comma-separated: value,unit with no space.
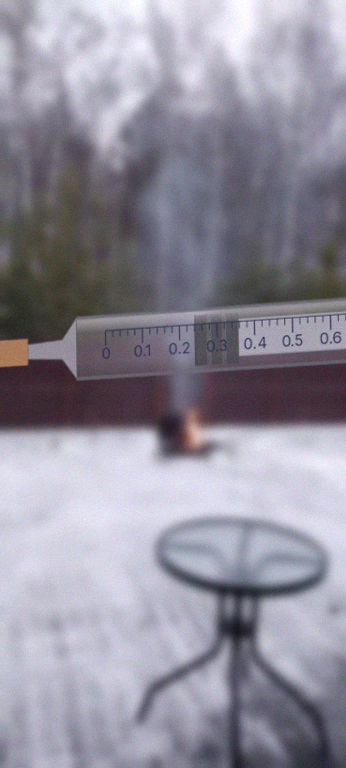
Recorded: 0.24,mL
